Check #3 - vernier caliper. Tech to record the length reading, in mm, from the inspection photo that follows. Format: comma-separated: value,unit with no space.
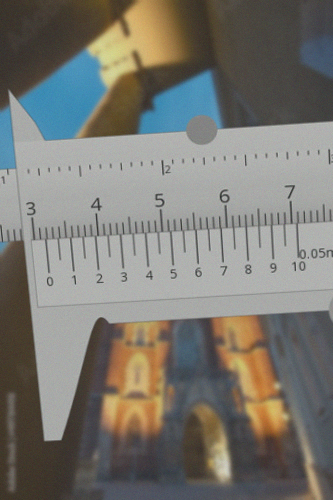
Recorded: 31.8,mm
